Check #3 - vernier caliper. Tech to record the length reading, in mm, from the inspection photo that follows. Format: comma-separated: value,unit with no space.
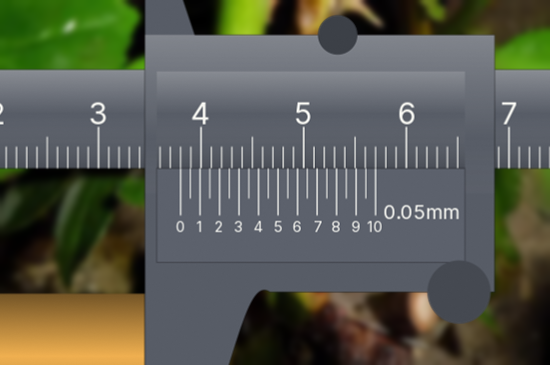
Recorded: 38.0,mm
